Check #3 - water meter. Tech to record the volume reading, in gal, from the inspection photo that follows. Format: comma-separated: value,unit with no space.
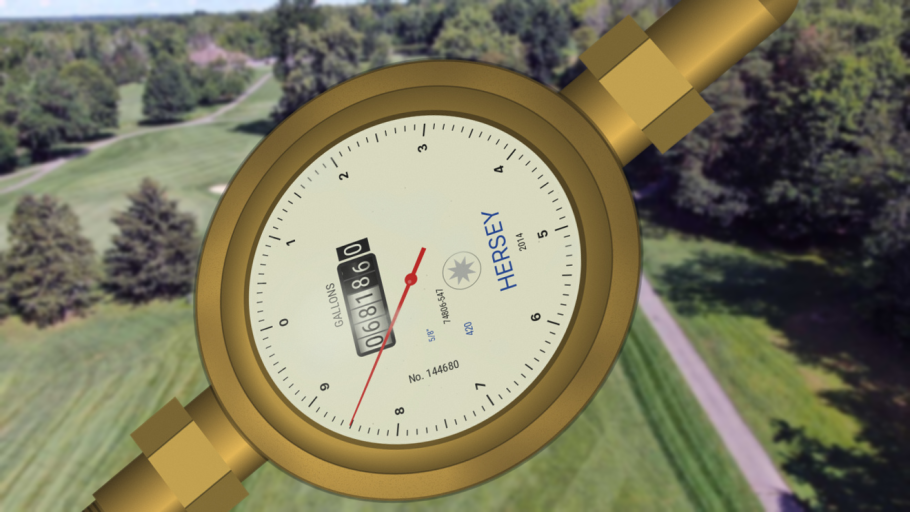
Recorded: 681858.5,gal
